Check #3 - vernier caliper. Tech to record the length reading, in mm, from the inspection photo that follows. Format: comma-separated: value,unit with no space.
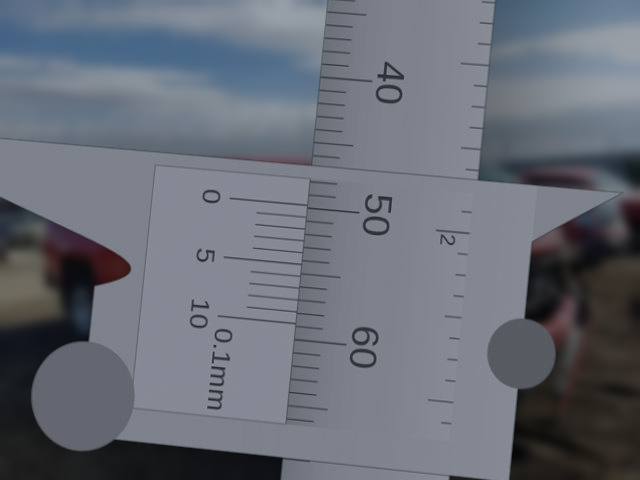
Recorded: 49.8,mm
